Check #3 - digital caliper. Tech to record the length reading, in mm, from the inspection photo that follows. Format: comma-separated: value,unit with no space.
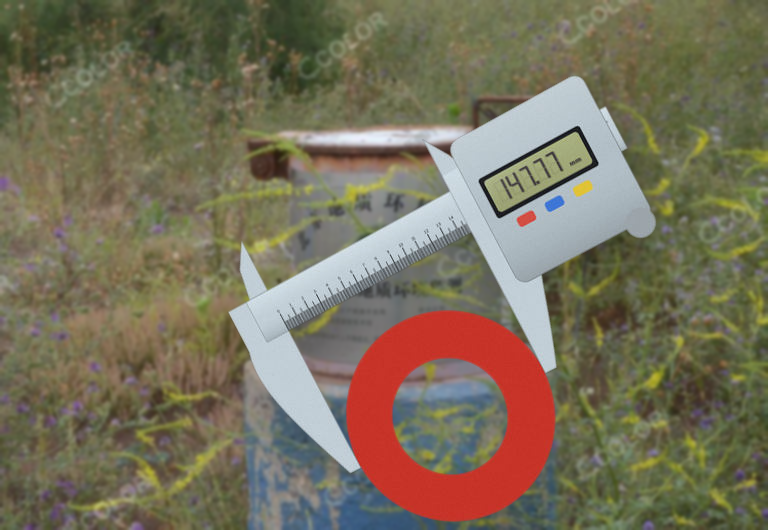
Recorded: 147.77,mm
